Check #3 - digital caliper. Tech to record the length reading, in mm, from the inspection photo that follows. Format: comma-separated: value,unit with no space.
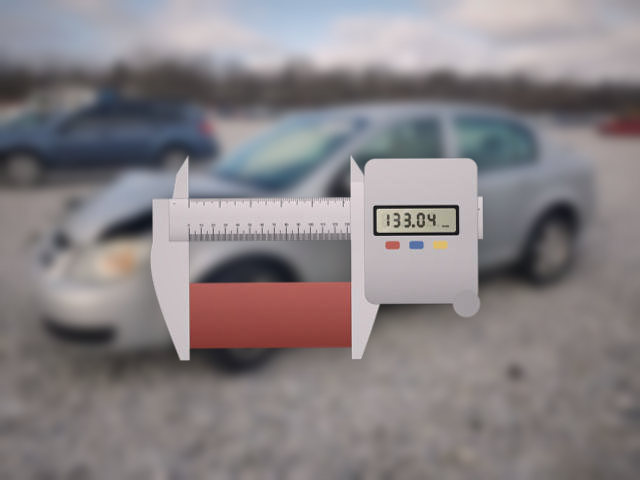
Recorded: 133.04,mm
